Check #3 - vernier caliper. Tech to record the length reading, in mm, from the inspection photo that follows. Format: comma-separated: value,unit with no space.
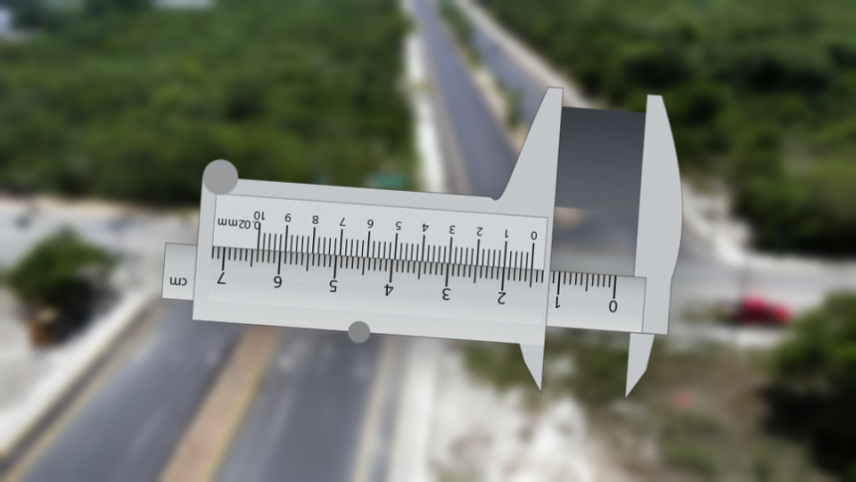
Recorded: 15.0,mm
